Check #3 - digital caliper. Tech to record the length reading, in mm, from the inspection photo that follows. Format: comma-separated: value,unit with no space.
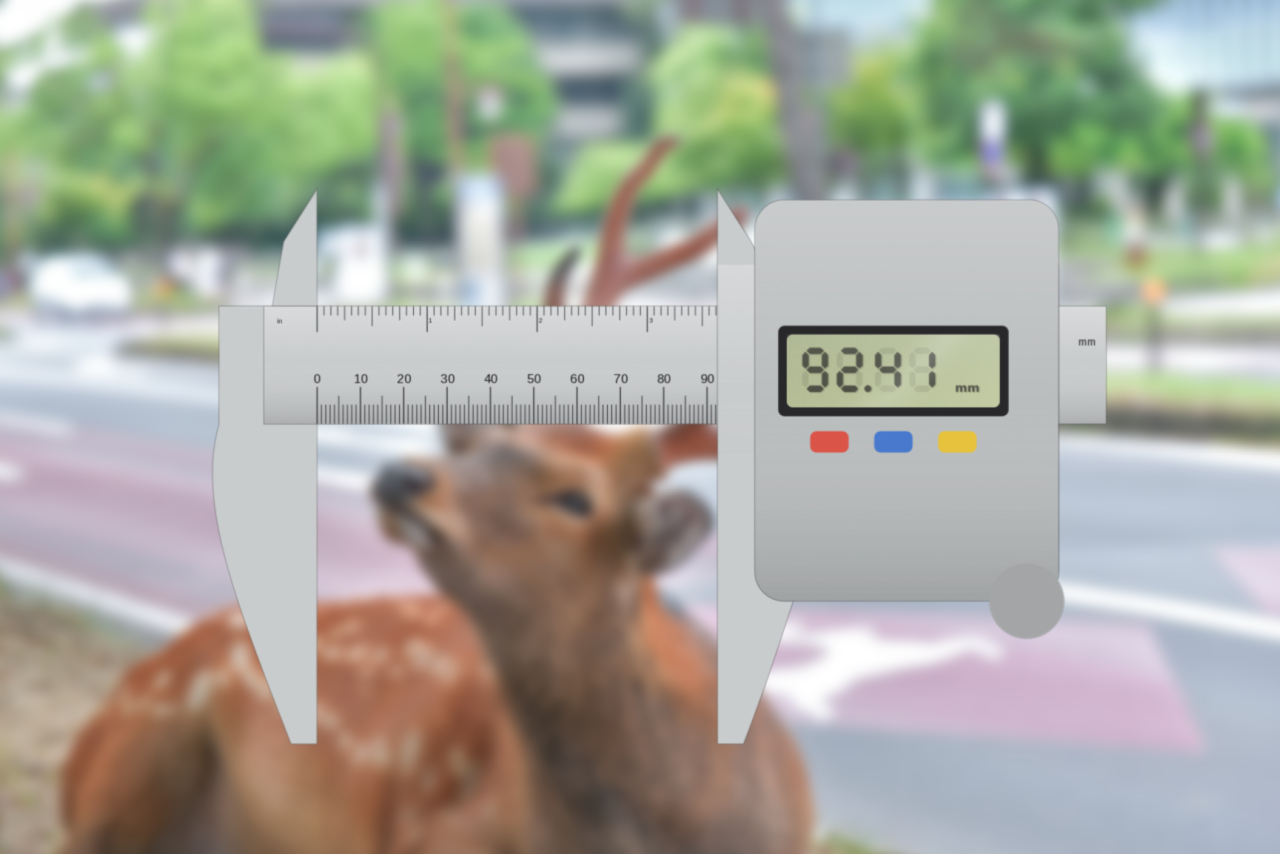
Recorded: 92.41,mm
